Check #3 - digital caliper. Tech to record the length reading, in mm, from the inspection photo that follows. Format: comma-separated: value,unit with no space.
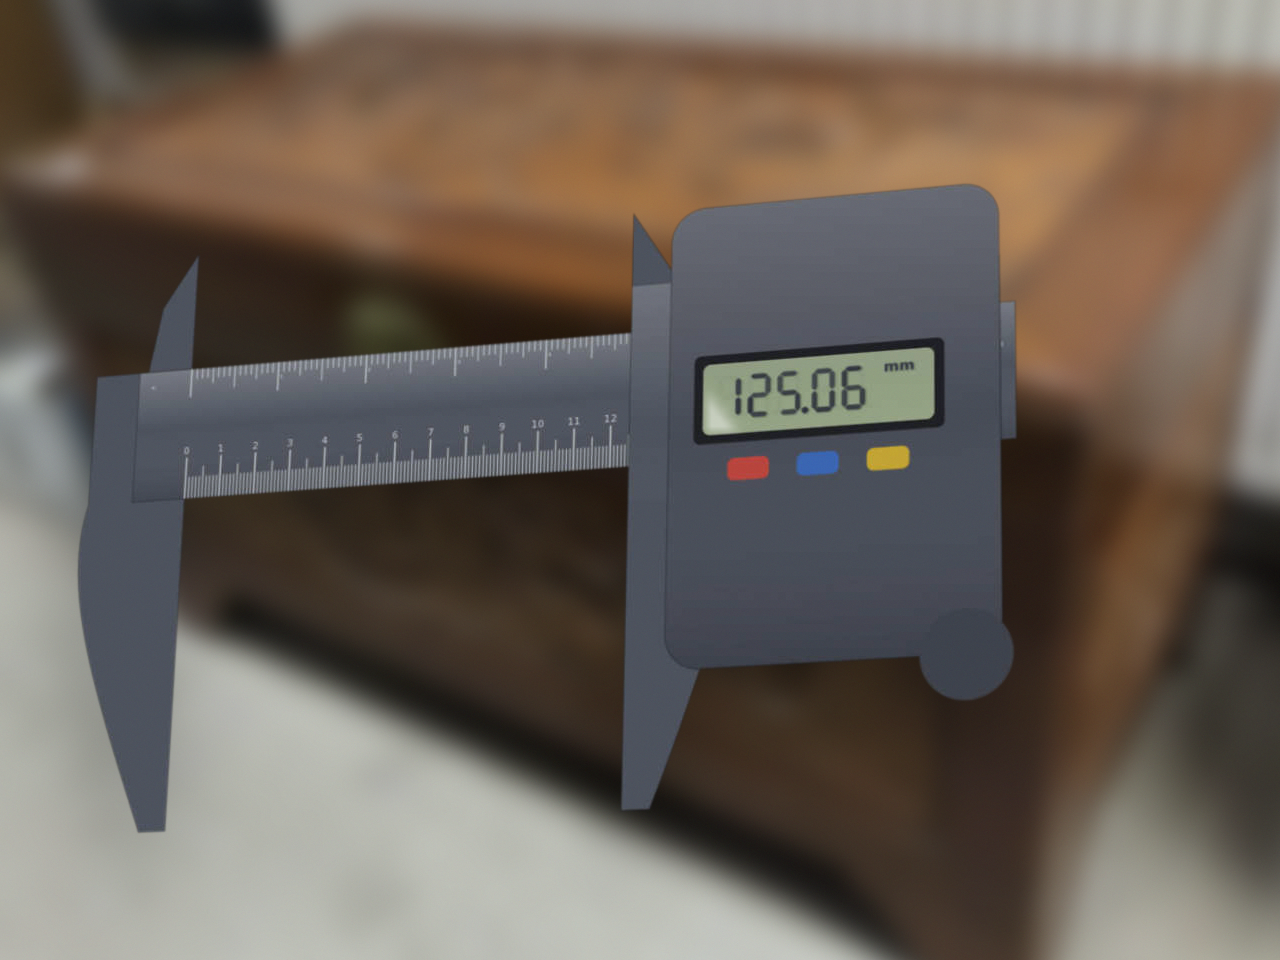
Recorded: 125.06,mm
